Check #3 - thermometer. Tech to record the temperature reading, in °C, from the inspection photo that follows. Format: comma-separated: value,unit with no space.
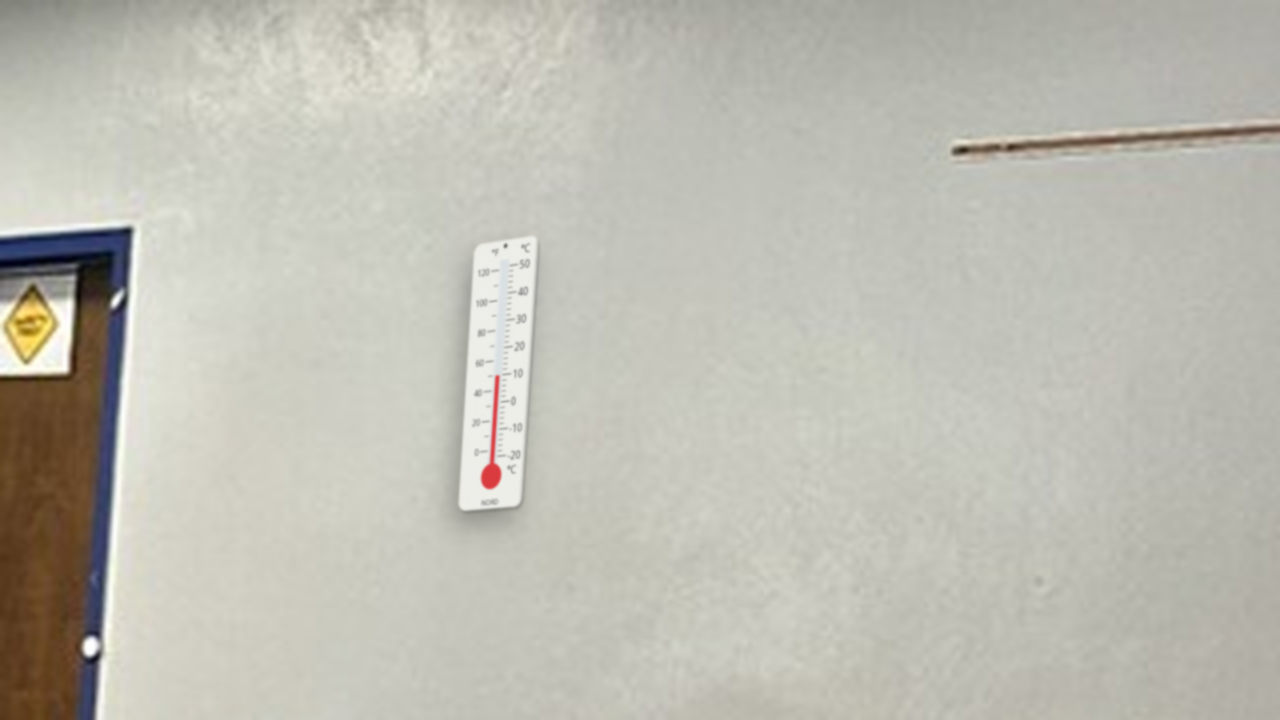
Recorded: 10,°C
